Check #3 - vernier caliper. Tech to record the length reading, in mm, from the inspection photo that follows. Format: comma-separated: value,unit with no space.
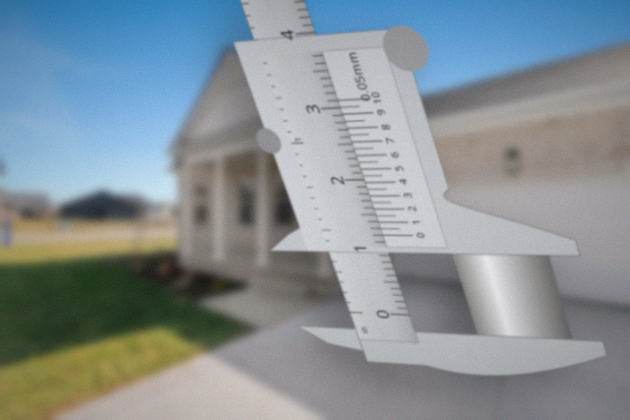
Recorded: 12.0,mm
